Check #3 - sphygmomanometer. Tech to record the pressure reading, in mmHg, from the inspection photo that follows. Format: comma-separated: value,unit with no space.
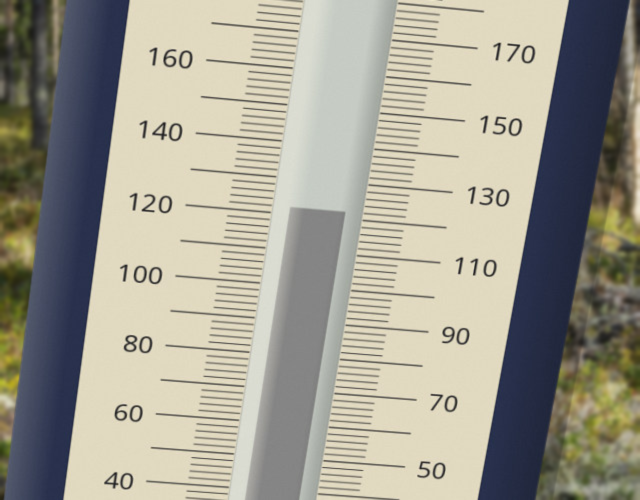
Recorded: 122,mmHg
